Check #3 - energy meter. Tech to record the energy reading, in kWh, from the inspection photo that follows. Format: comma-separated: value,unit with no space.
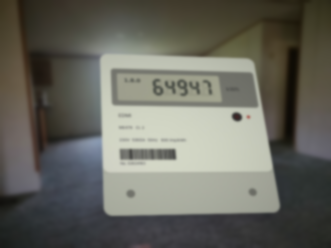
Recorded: 64947,kWh
